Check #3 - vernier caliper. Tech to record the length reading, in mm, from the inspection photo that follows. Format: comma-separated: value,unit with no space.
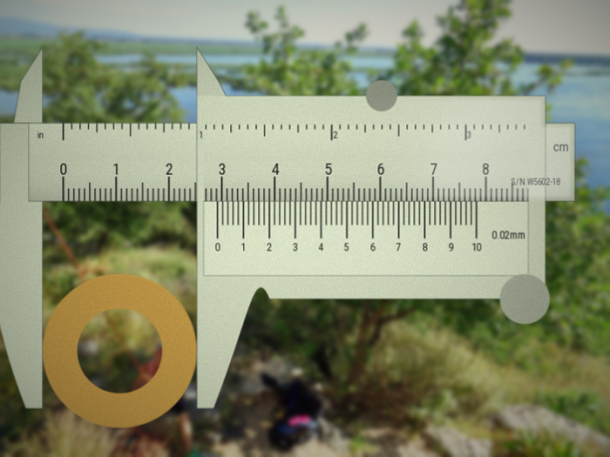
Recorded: 29.2,mm
